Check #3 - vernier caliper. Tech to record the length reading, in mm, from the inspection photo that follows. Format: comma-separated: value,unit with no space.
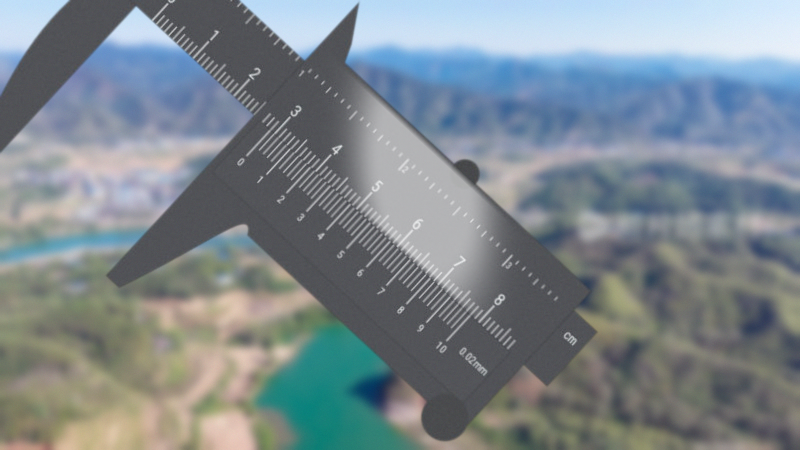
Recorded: 29.0,mm
